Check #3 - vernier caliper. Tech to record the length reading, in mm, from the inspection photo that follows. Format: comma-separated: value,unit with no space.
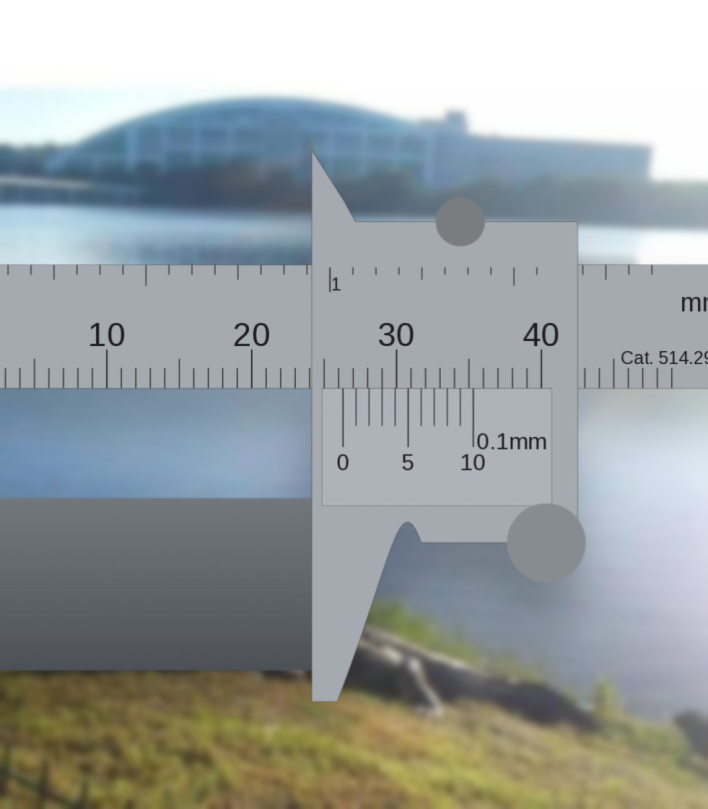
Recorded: 26.3,mm
